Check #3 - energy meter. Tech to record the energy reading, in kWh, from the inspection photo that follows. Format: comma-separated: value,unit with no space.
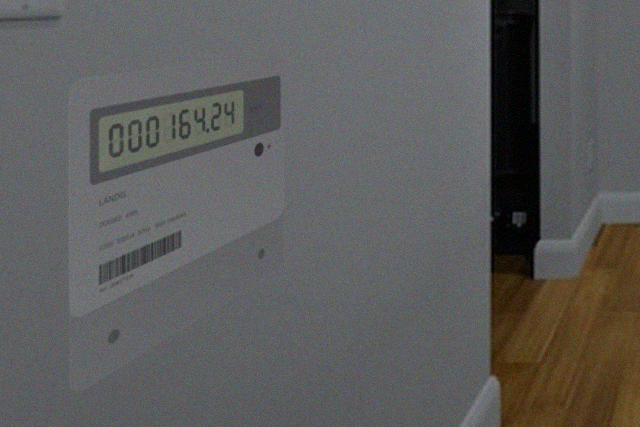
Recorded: 164.24,kWh
